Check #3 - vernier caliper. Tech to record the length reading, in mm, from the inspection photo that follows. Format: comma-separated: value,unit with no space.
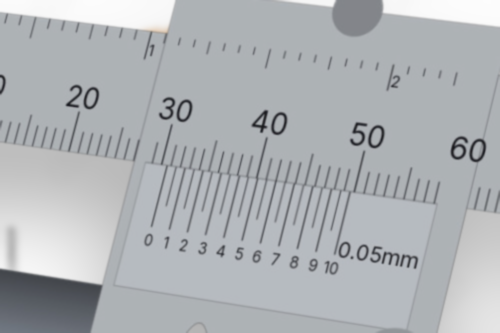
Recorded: 30.6,mm
